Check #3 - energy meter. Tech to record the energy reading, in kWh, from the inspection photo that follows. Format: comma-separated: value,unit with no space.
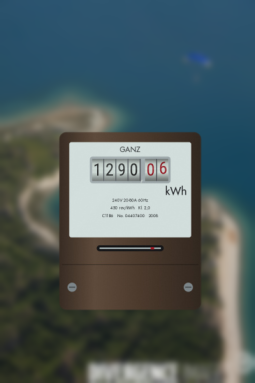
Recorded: 1290.06,kWh
